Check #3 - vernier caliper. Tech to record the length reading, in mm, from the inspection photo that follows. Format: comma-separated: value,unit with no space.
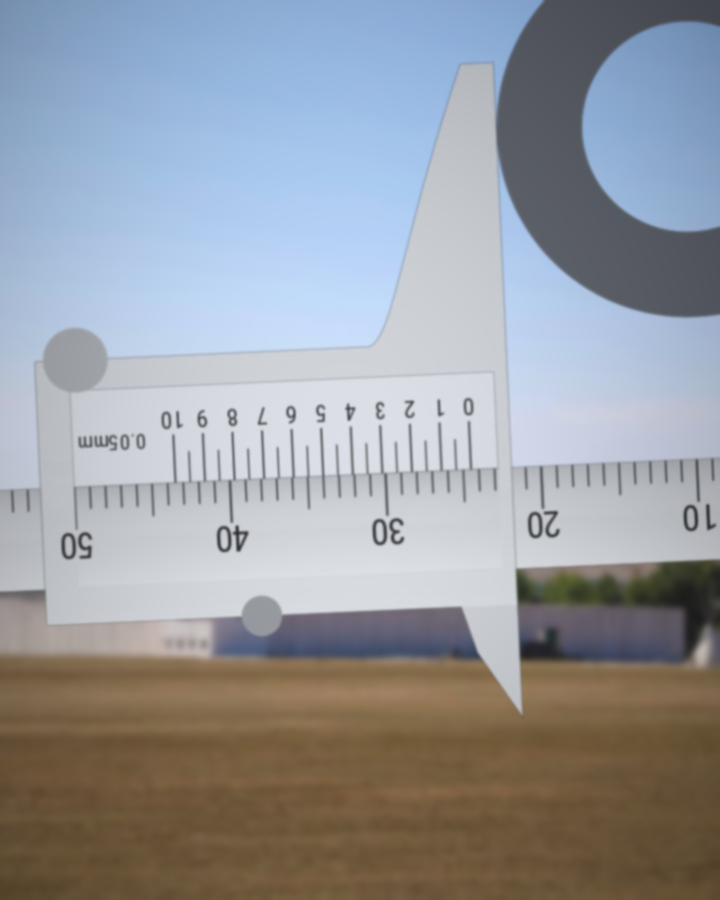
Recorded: 24.5,mm
